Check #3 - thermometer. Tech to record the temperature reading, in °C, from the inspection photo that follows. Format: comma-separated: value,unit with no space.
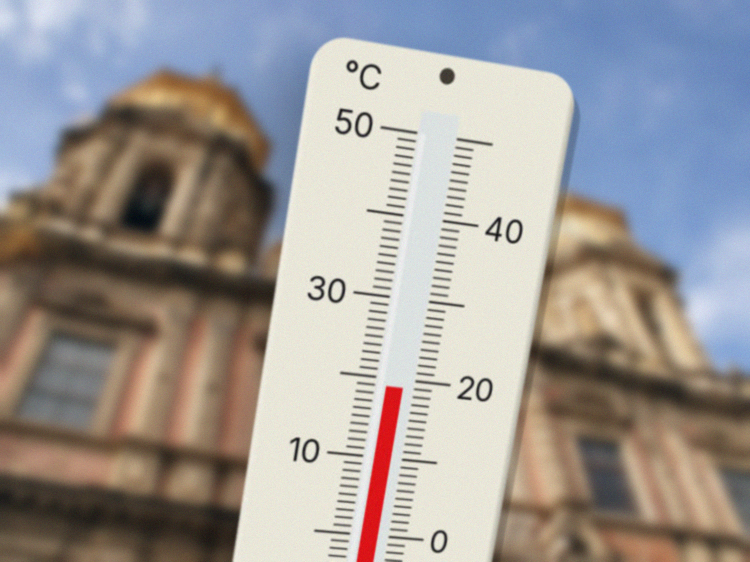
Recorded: 19,°C
